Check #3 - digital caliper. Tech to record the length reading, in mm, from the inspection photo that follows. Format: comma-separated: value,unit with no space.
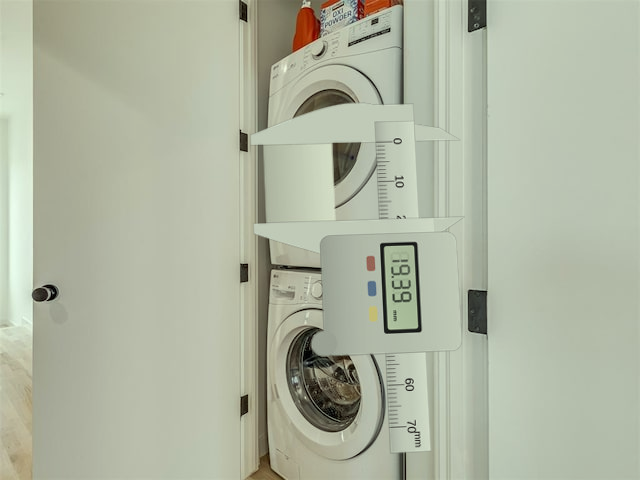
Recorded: 19.39,mm
